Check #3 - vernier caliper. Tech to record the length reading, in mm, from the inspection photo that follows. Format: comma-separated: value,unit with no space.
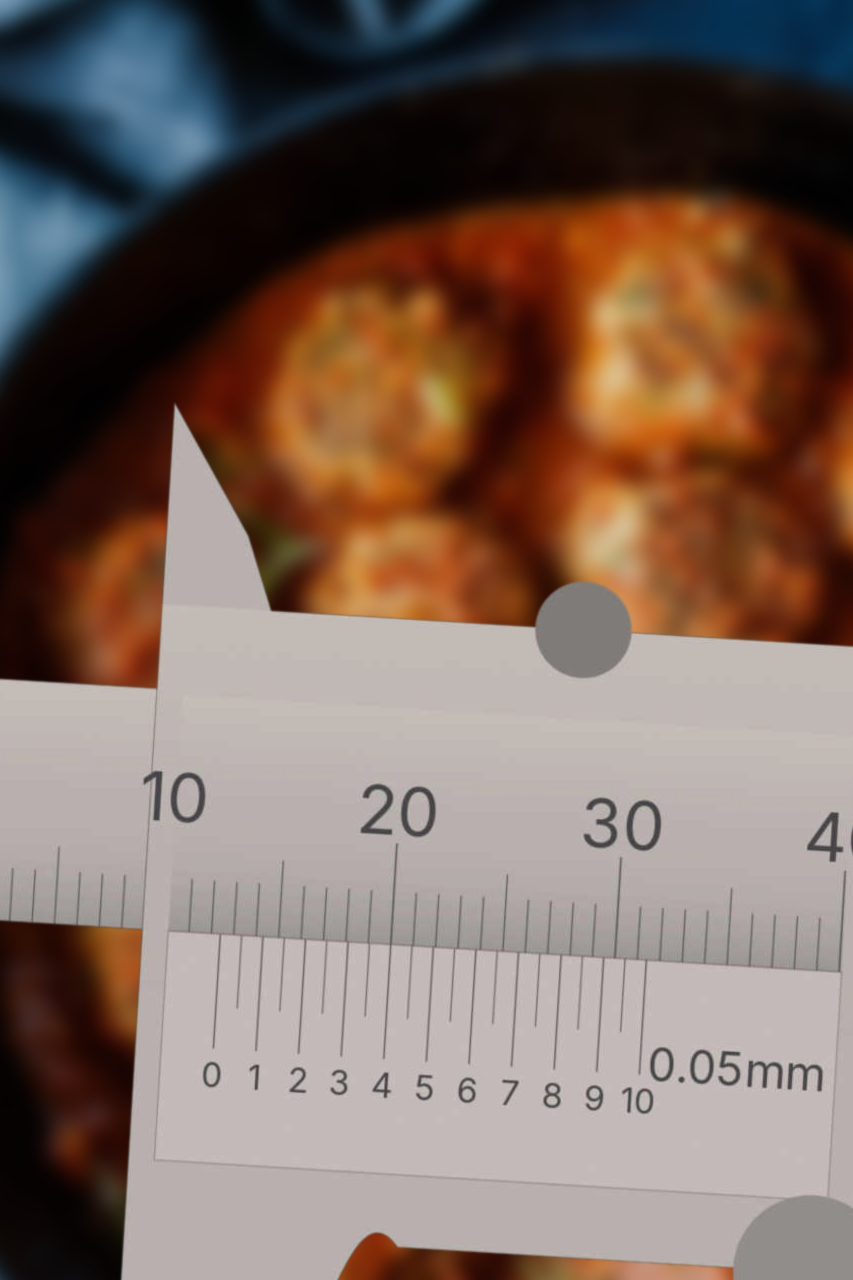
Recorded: 12.4,mm
